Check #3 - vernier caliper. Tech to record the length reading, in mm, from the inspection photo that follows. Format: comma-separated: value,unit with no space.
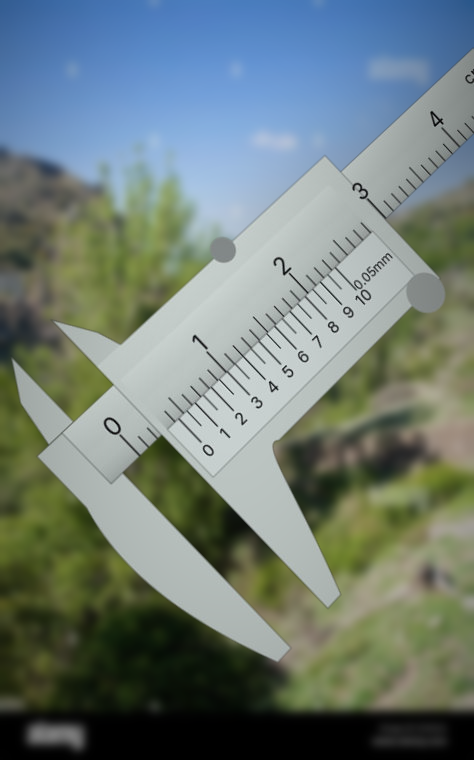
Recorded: 4.4,mm
